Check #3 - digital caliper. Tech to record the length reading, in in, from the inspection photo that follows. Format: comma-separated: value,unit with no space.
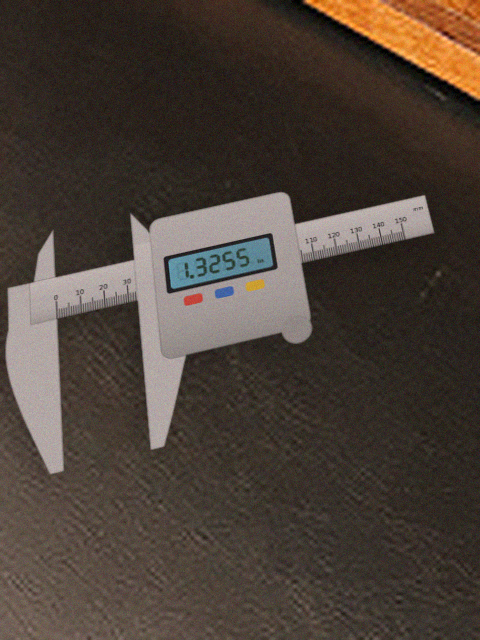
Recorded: 1.3255,in
